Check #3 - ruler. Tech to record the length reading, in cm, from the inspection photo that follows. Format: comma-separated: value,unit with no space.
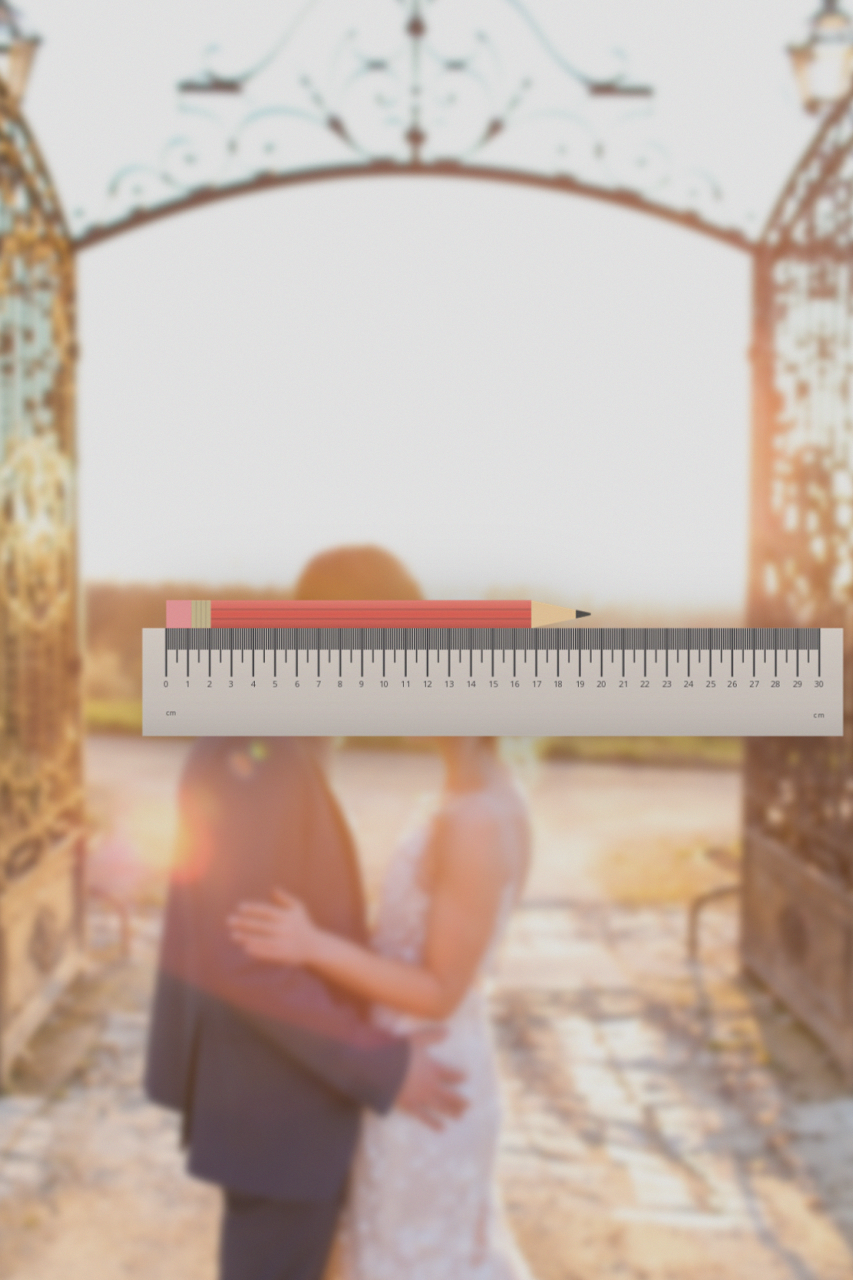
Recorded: 19.5,cm
